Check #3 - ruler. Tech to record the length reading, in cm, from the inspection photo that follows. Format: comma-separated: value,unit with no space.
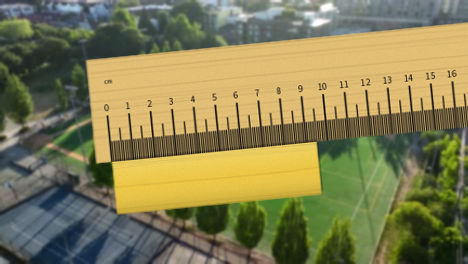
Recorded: 9.5,cm
